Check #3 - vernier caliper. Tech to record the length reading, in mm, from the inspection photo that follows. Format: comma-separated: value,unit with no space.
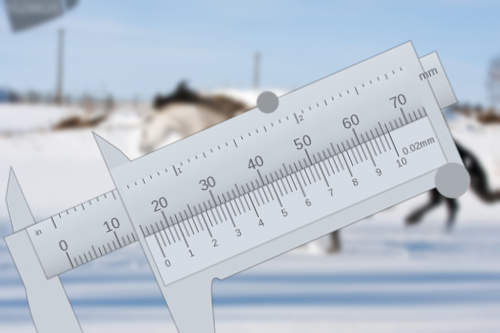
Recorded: 17.0,mm
